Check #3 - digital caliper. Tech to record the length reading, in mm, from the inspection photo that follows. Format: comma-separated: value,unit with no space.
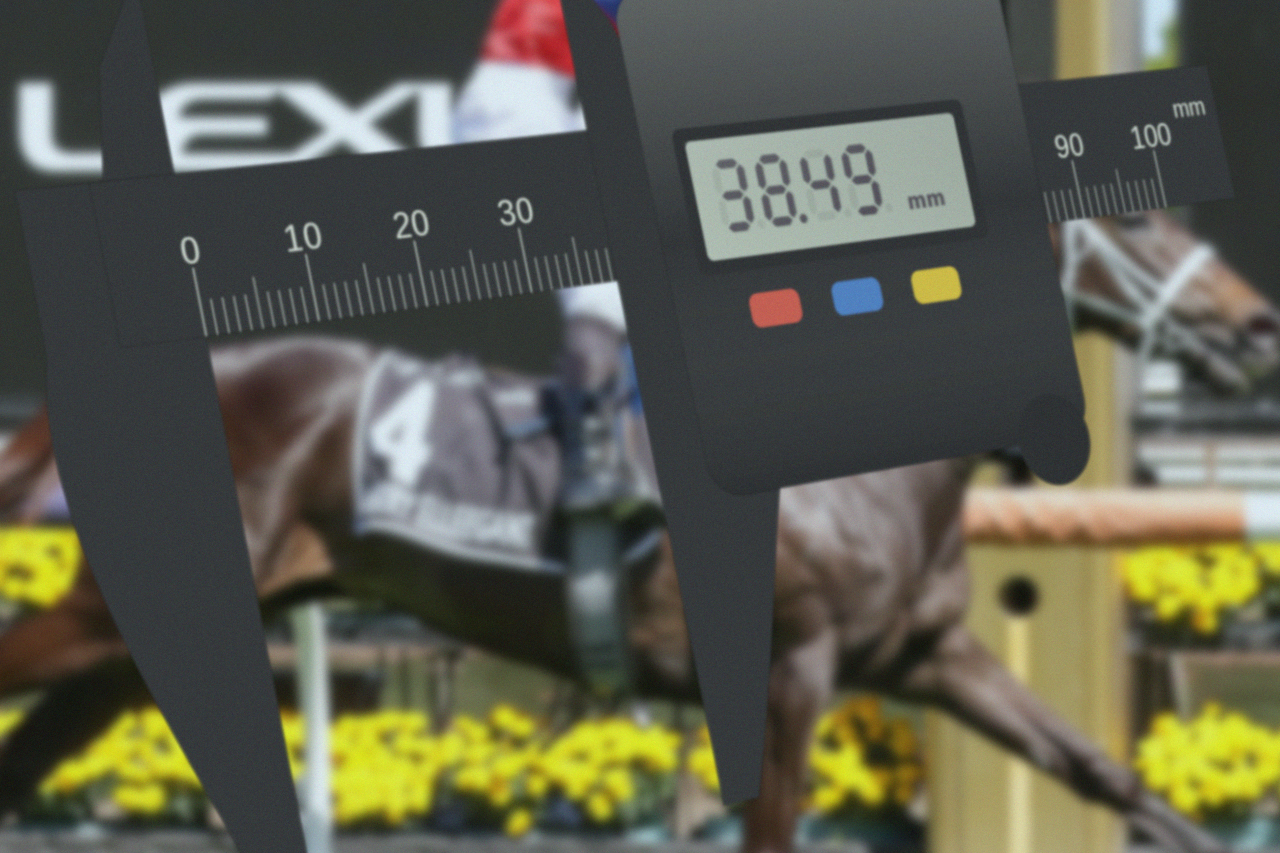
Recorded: 38.49,mm
